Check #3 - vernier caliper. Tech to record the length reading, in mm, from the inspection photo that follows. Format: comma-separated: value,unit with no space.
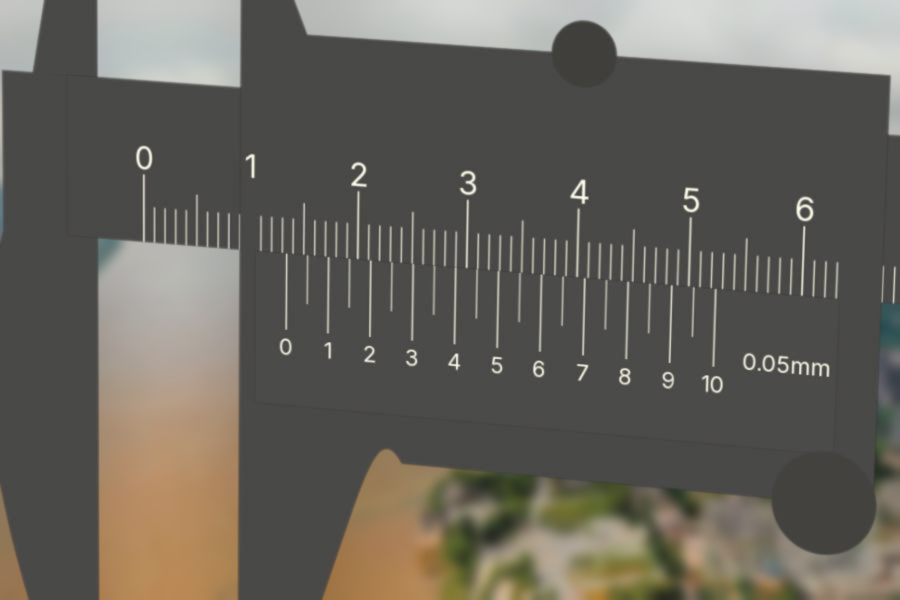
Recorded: 13.4,mm
